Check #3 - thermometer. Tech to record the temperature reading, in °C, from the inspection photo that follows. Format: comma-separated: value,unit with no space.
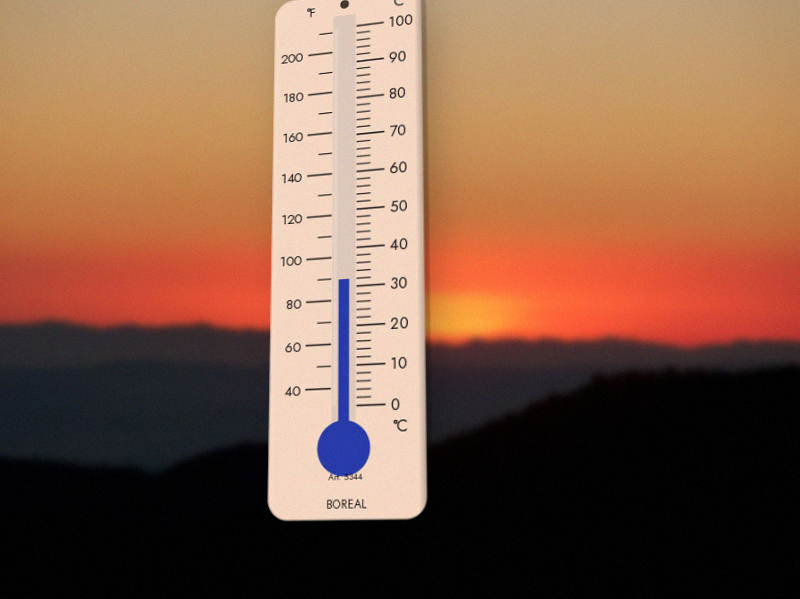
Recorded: 32,°C
